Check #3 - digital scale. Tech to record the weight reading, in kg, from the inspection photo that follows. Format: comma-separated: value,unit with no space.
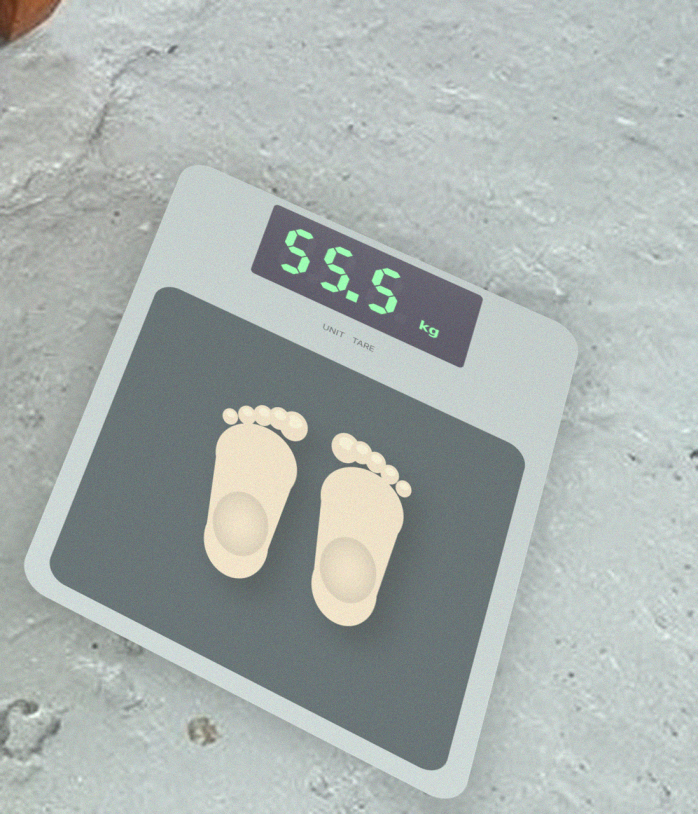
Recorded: 55.5,kg
